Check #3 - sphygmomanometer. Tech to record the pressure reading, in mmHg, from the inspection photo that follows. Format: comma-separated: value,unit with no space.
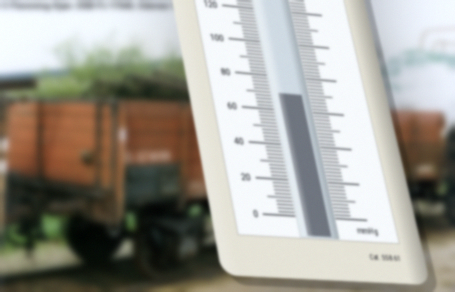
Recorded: 70,mmHg
